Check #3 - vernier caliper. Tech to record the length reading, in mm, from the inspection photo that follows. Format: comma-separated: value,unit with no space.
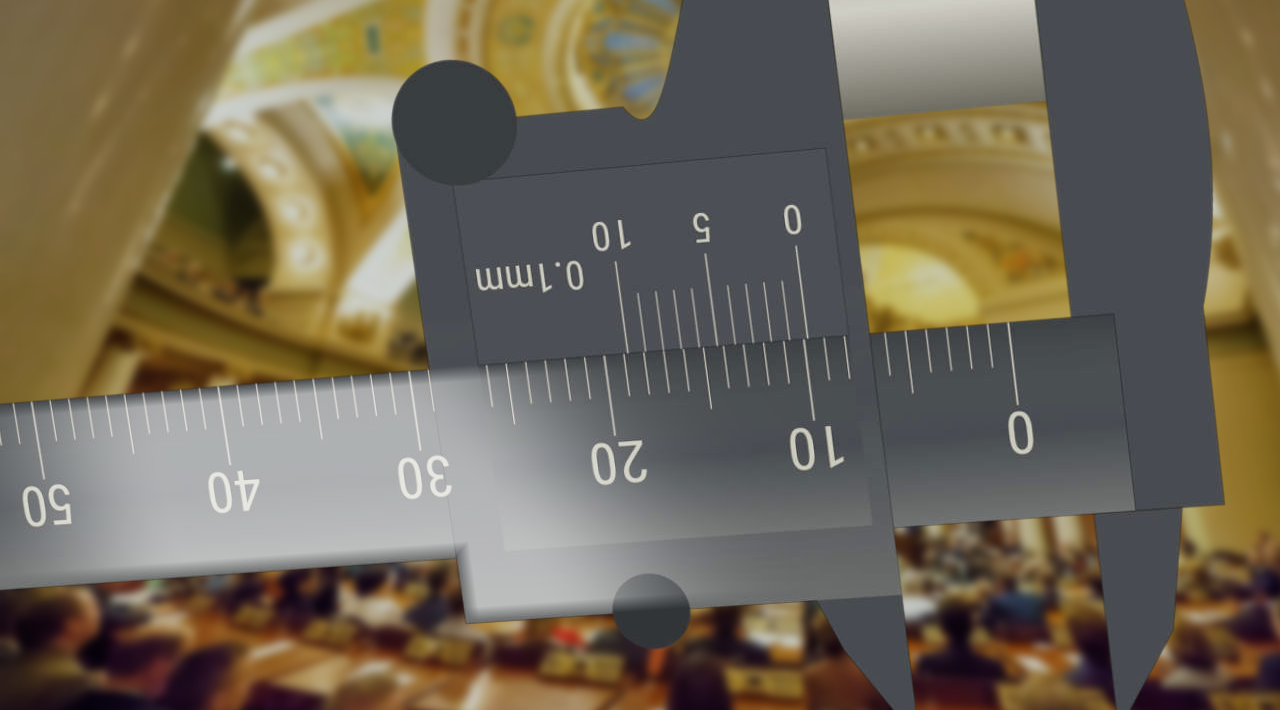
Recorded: 9.8,mm
